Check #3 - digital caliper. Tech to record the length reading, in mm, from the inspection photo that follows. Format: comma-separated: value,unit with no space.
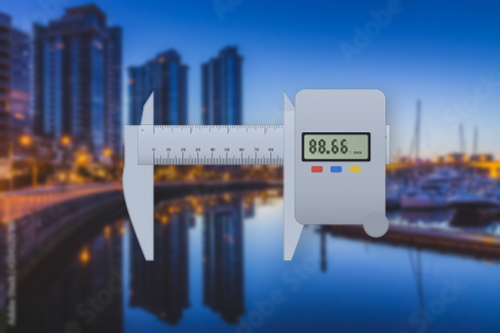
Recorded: 88.66,mm
